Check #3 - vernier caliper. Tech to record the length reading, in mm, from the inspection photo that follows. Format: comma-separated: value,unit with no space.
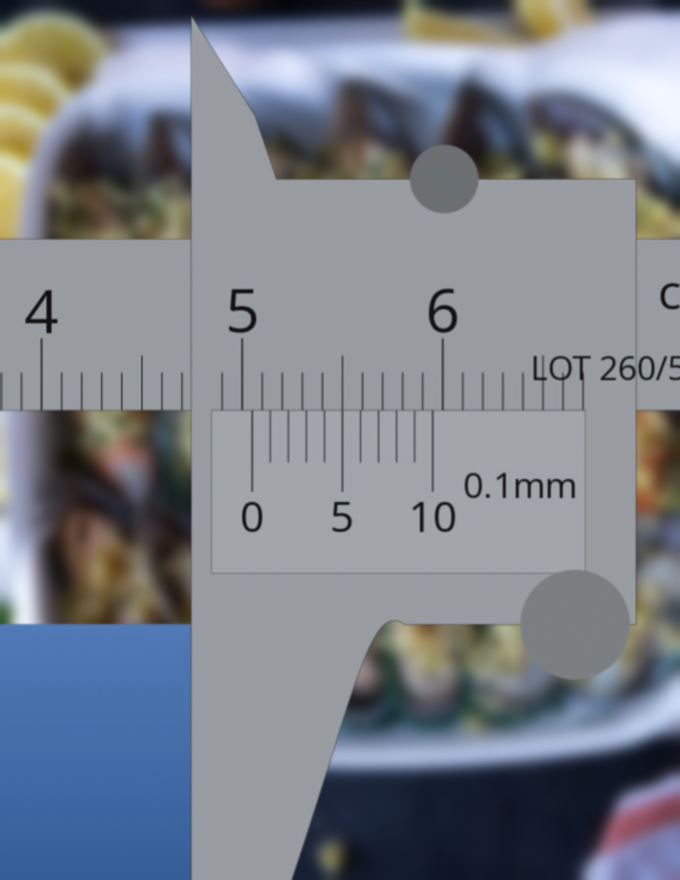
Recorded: 50.5,mm
